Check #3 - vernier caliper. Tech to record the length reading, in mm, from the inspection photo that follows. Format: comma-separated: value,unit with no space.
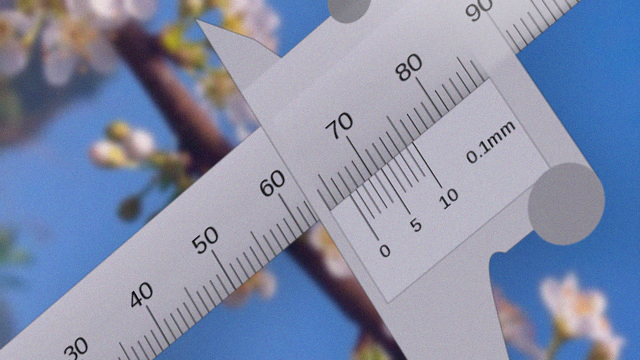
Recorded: 66.8,mm
